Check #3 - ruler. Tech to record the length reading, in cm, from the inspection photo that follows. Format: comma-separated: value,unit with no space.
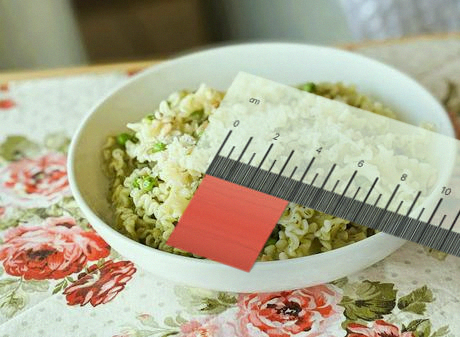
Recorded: 4,cm
